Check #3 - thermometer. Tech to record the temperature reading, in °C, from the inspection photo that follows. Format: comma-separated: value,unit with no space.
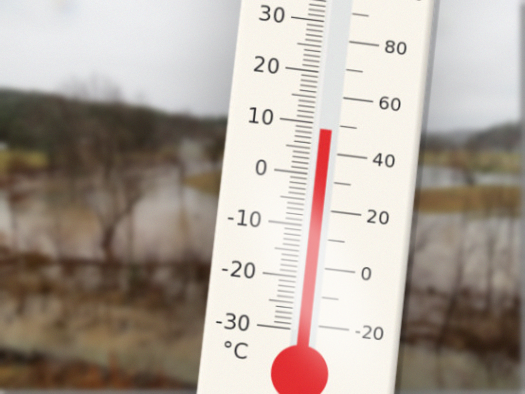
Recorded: 9,°C
